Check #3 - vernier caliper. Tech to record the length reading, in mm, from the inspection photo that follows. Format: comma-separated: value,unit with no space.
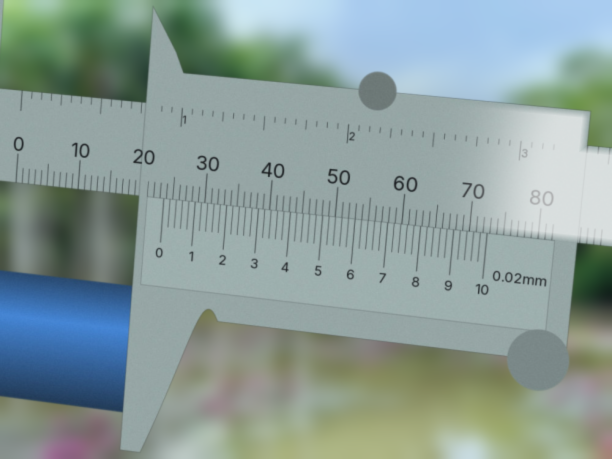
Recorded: 23.6,mm
